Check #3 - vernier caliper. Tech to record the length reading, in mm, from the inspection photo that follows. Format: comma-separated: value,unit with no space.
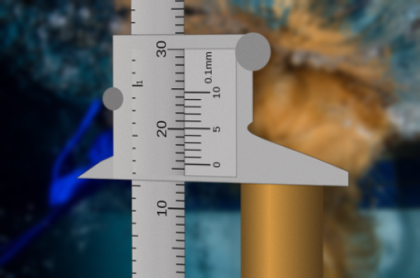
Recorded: 15.6,mm
